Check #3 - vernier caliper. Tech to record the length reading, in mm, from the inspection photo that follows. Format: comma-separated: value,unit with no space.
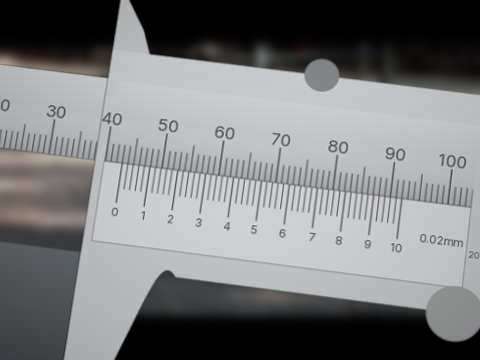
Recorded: 43.0,mm
